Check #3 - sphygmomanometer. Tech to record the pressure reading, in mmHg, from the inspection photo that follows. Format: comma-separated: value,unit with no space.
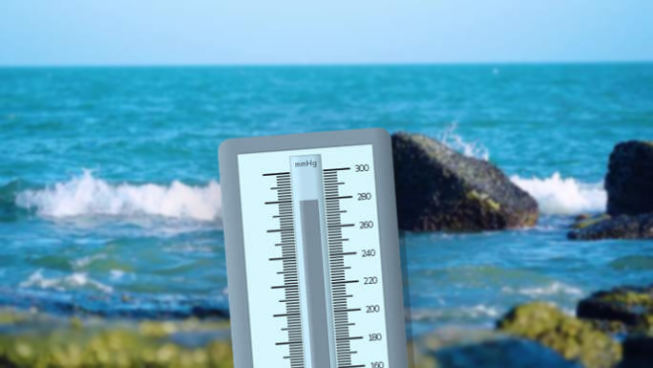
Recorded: 280,mmHg
